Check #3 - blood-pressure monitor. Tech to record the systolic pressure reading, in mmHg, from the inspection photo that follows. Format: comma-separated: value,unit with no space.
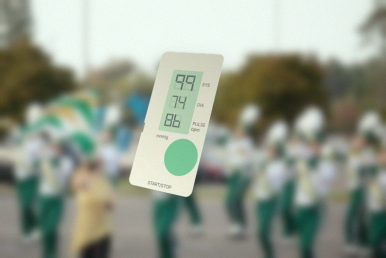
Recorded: 99,mmHg
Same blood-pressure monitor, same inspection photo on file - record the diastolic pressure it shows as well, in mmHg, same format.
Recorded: 74,mmHg
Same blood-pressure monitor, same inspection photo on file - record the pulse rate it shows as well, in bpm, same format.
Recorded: 86,bpm
